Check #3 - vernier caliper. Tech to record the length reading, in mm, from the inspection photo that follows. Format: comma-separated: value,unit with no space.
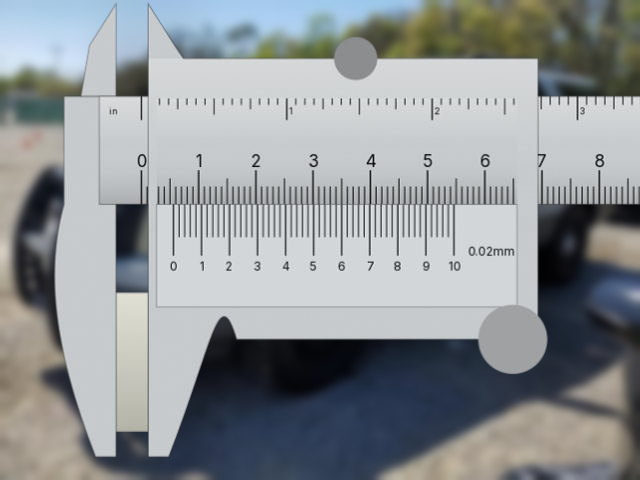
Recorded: 5.6,mm
